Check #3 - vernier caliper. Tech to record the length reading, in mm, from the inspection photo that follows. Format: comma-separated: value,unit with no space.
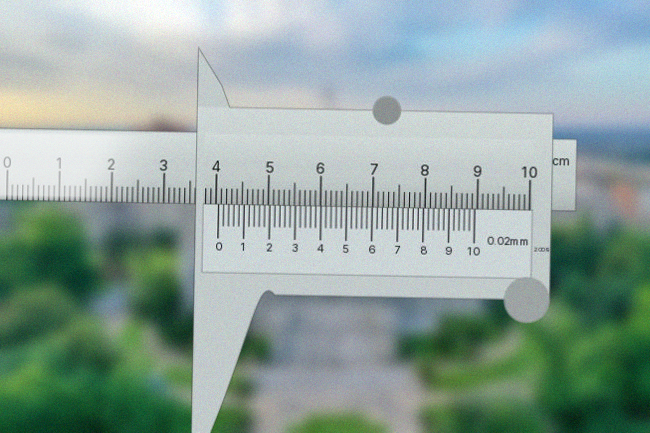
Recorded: 40.5,mm
